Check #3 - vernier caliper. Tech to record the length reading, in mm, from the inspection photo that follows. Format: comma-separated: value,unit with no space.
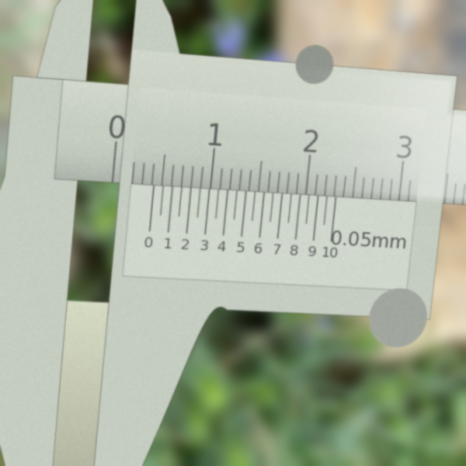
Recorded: 4.2,mm
